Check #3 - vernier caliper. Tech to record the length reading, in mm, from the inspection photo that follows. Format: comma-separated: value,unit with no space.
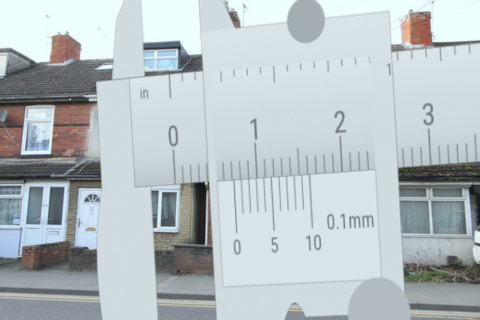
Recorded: 7.2,mm
